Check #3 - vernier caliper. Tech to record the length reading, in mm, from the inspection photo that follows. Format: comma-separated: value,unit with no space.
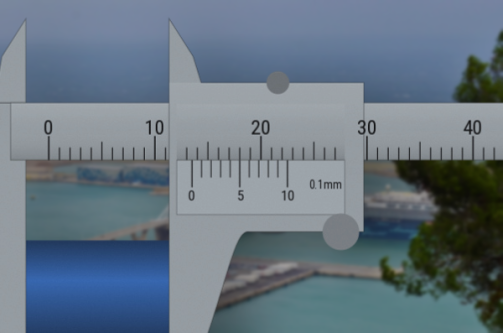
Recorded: 13.5,mm
